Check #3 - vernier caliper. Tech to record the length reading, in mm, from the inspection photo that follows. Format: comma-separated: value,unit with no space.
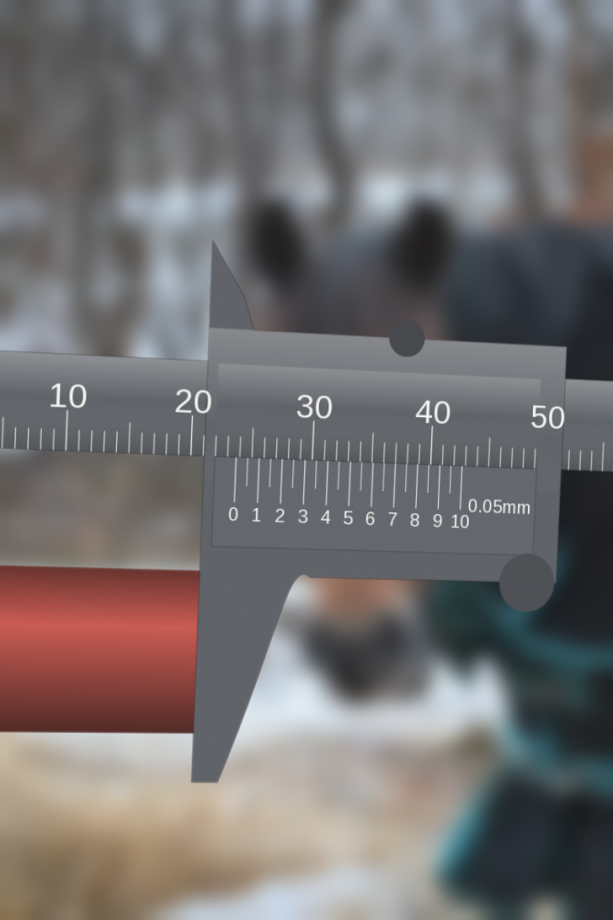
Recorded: 23.7,mm
